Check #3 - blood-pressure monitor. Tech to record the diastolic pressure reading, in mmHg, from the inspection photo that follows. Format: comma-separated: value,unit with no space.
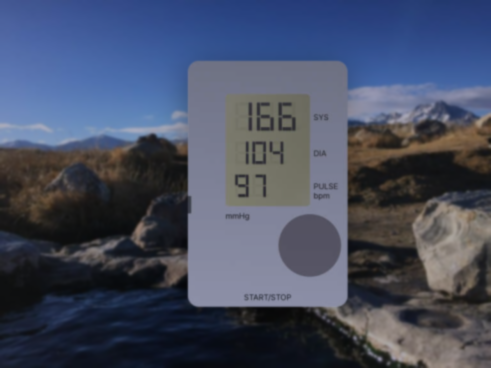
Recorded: 104,mmHg
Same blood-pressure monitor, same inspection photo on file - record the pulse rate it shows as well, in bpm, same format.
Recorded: 97,bpm
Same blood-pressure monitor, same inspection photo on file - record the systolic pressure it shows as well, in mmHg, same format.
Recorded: 166,mmHg
